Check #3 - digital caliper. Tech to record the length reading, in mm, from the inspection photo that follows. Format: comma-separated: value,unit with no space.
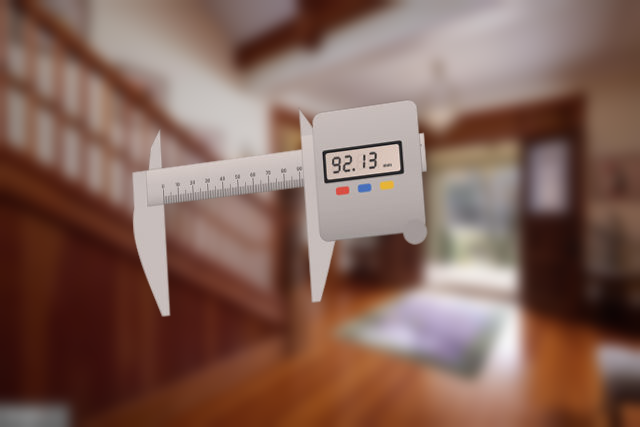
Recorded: 92.13,mm
